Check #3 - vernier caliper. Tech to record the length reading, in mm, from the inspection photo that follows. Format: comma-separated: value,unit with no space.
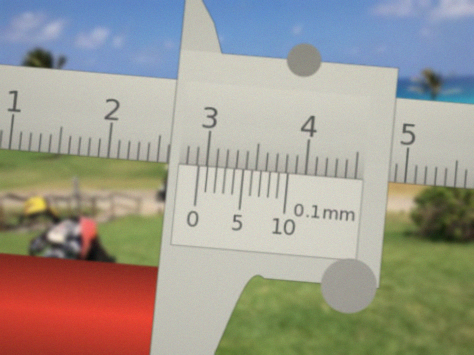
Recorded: 29.2,mm
